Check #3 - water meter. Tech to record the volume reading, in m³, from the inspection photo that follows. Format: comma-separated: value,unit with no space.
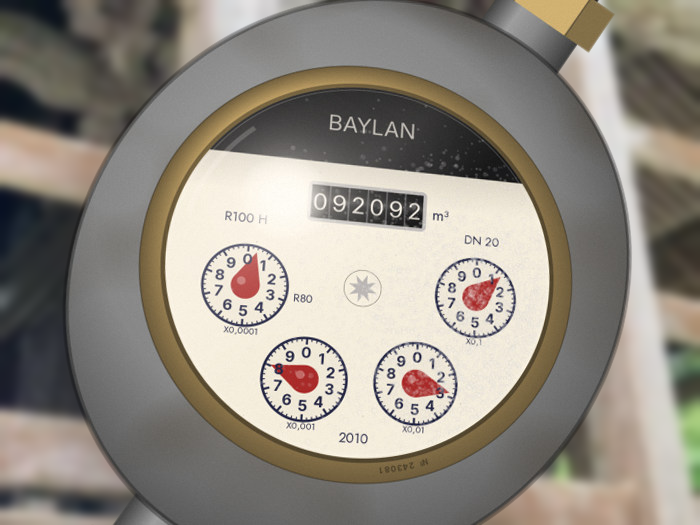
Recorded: 92092.1280,m³
